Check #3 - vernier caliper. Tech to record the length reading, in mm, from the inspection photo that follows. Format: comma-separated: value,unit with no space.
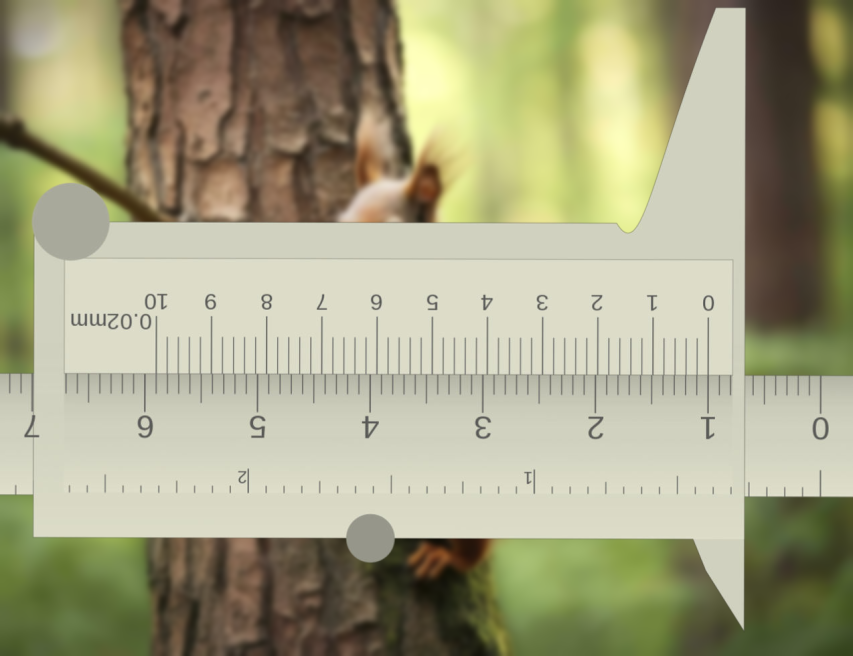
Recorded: 10.0,mm
